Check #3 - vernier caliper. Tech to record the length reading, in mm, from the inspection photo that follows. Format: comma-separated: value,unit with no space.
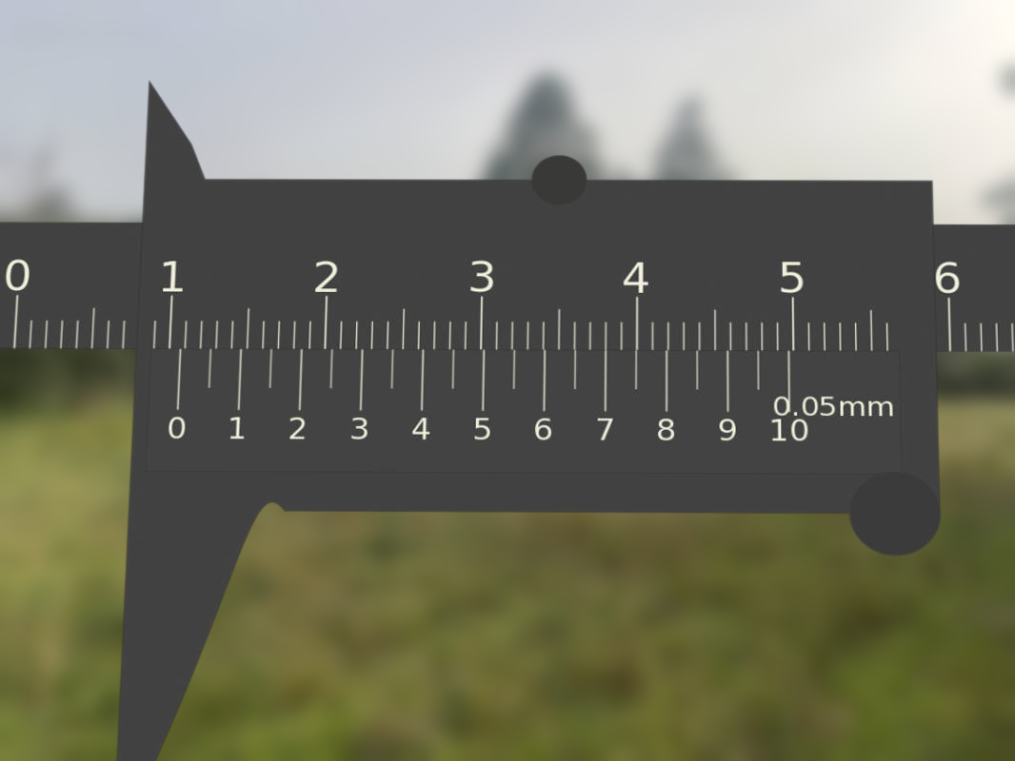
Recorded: 10.7,mm
